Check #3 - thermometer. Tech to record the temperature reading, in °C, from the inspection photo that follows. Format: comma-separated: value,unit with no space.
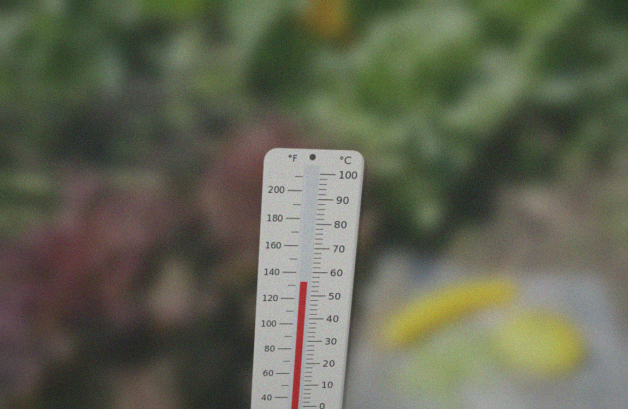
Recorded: 56,°C
